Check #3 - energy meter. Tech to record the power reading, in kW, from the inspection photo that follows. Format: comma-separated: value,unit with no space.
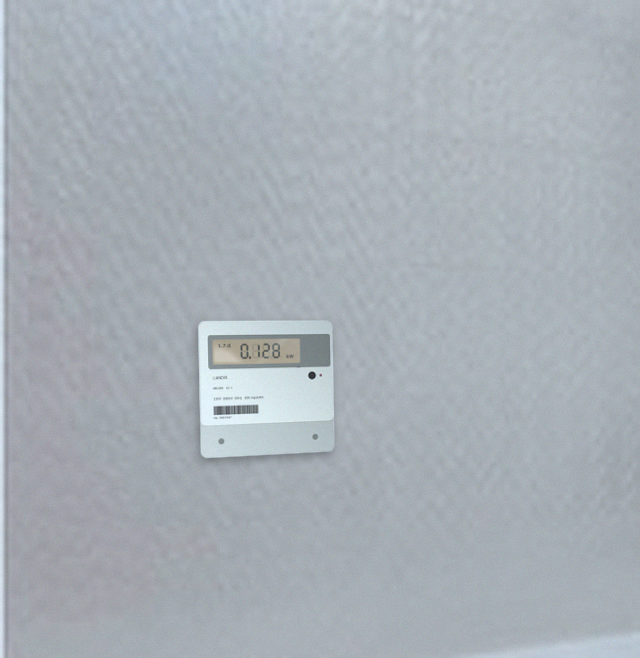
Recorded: 0.128,kW
